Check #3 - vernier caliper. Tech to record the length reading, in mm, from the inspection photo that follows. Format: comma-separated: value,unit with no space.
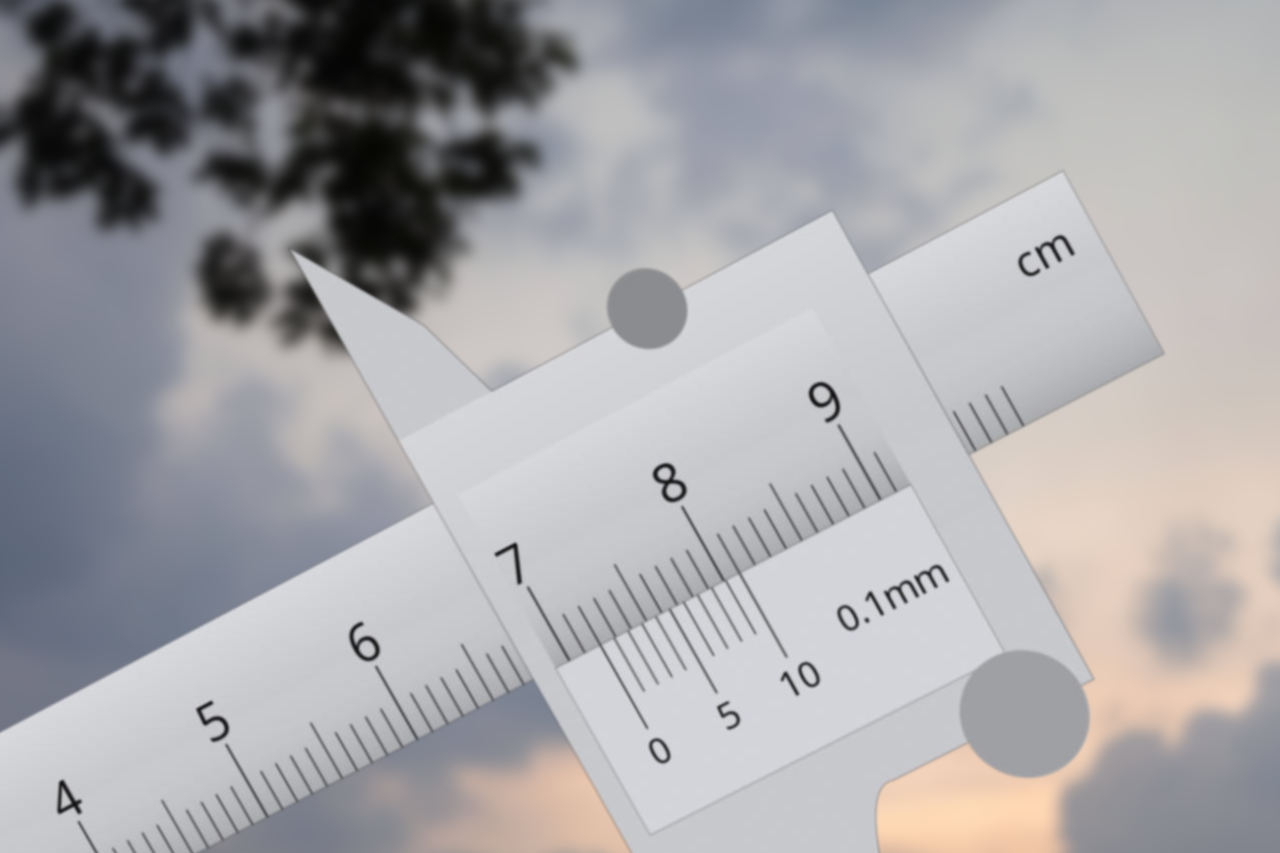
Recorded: 72.0,mm
